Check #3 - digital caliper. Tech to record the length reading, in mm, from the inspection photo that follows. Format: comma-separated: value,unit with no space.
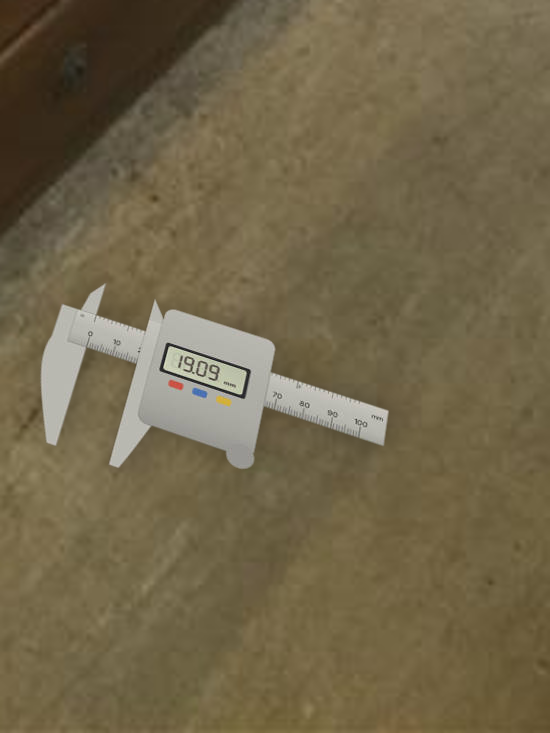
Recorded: 19.09,mm
